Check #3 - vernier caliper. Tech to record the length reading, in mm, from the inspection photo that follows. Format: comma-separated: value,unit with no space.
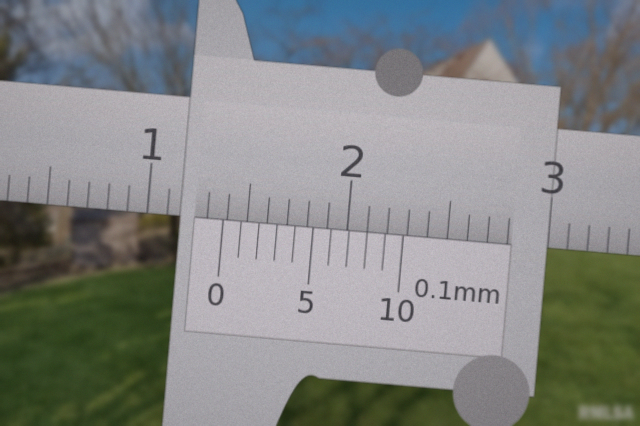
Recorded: 13.8,mm
